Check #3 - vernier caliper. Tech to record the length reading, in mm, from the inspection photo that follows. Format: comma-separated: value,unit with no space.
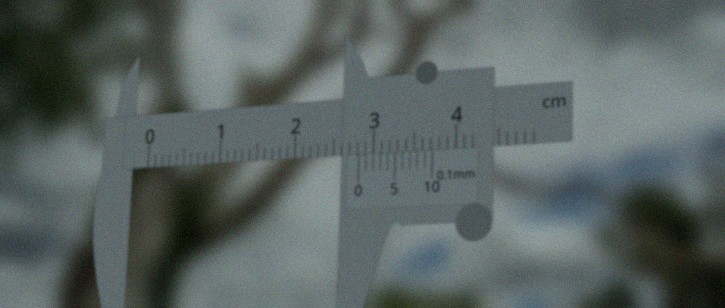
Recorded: 28.2,mm
